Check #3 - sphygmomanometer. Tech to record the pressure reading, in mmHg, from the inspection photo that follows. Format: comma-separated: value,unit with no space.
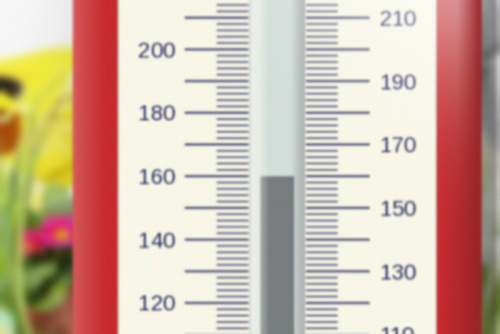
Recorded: 160,mmHg
